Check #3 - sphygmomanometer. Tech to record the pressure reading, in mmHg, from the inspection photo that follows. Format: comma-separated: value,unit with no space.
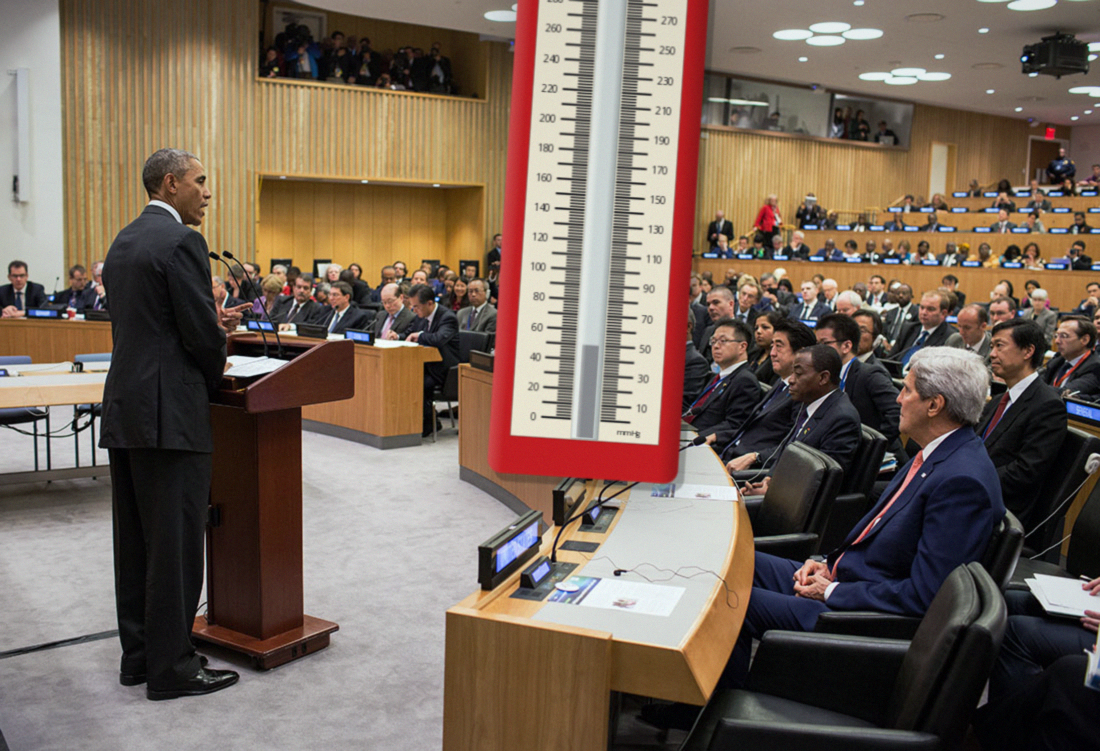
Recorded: 50,mmHg
